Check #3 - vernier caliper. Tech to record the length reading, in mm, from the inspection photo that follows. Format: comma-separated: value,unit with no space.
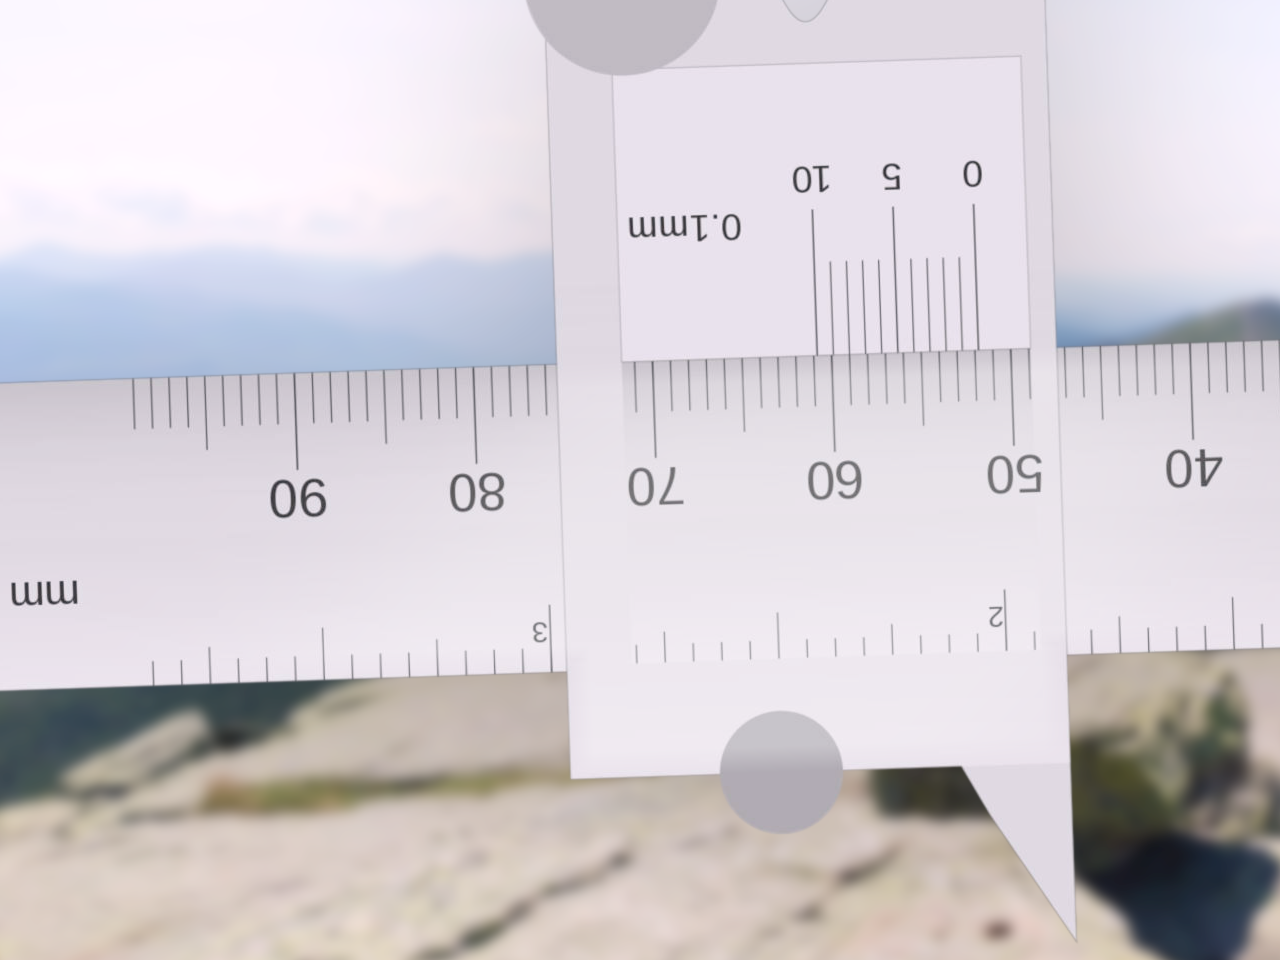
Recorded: 51.8,mm
